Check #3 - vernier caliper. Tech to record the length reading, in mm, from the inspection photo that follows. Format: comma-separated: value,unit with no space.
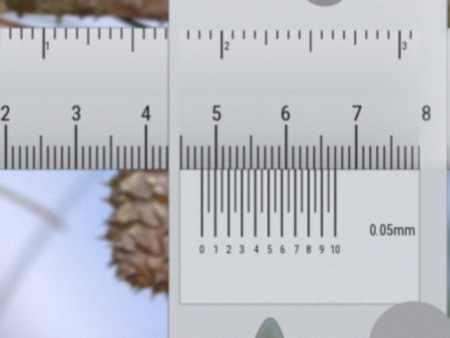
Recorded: 48.0,mm
